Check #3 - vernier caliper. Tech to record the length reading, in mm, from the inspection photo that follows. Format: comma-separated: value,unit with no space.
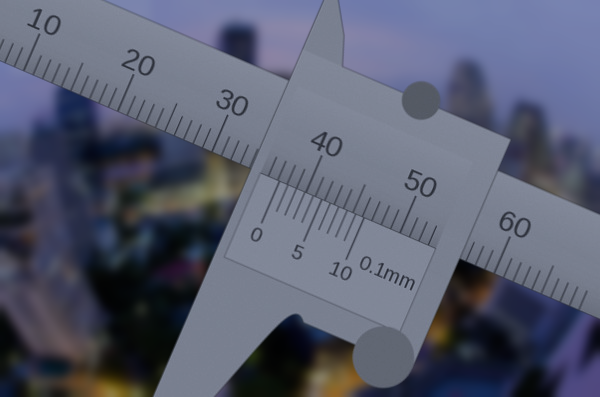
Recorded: 37.2,mm
